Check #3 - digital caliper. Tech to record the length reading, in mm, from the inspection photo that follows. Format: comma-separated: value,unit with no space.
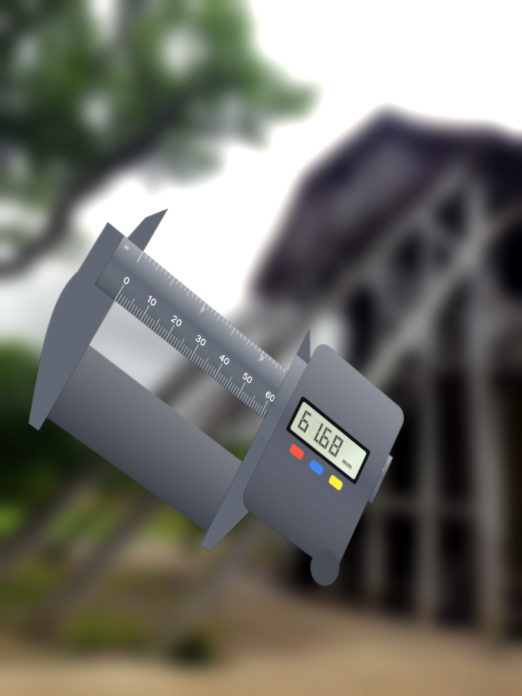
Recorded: 61.68,mm
